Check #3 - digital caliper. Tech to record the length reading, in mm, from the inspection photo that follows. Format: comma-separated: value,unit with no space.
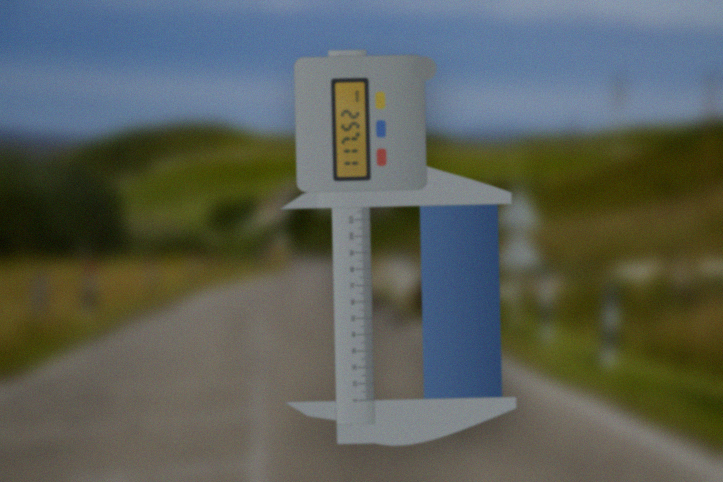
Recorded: 117.52,mm
